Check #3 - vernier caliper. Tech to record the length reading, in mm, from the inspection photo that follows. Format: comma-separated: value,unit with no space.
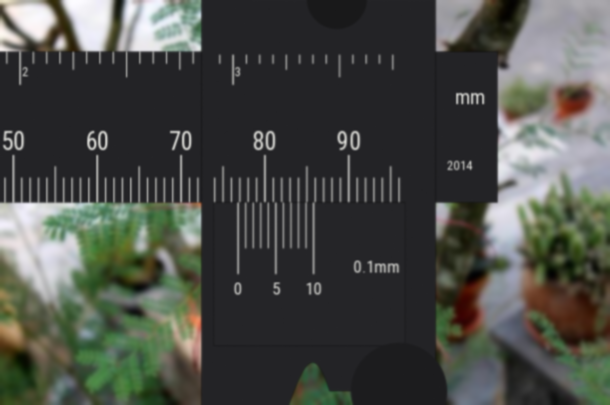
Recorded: 76.8,mm
